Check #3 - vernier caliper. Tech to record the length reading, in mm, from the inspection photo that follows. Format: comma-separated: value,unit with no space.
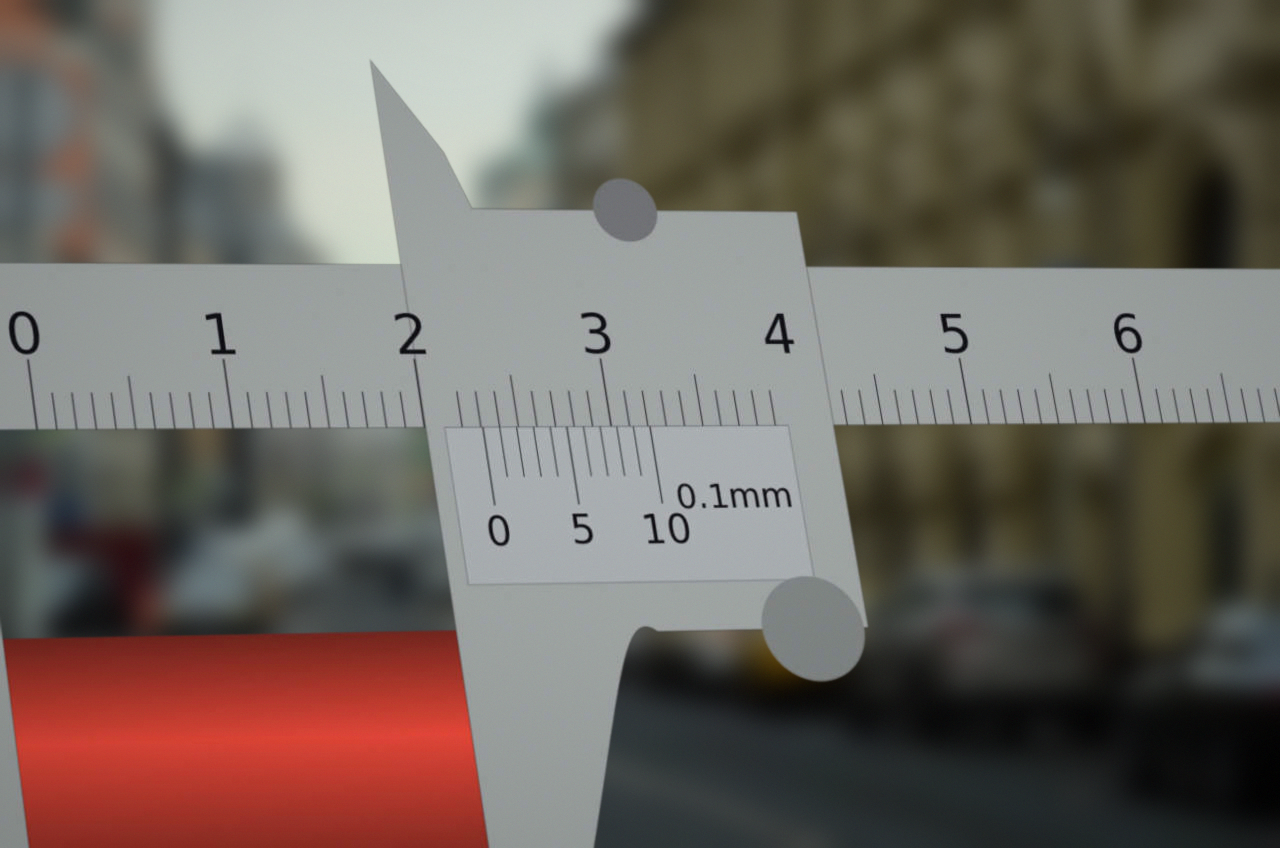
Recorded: 23.1,mm
